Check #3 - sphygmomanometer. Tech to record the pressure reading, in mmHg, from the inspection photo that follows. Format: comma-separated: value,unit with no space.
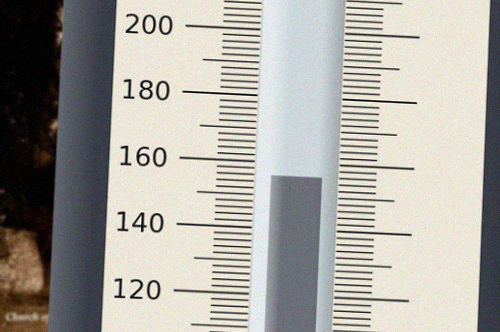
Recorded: 156,mmHg
